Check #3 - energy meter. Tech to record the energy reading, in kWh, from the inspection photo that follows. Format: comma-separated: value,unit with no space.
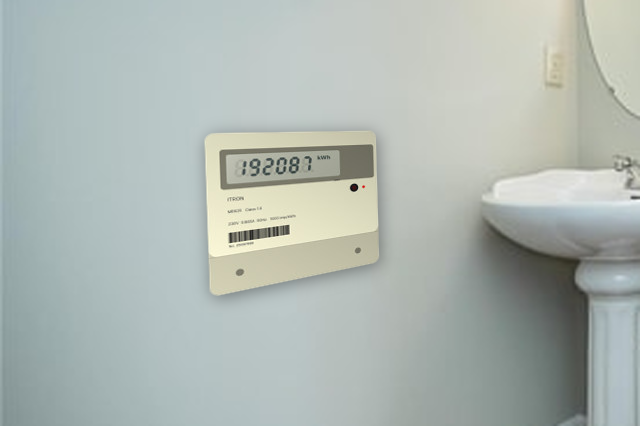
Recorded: 192087,kWh
